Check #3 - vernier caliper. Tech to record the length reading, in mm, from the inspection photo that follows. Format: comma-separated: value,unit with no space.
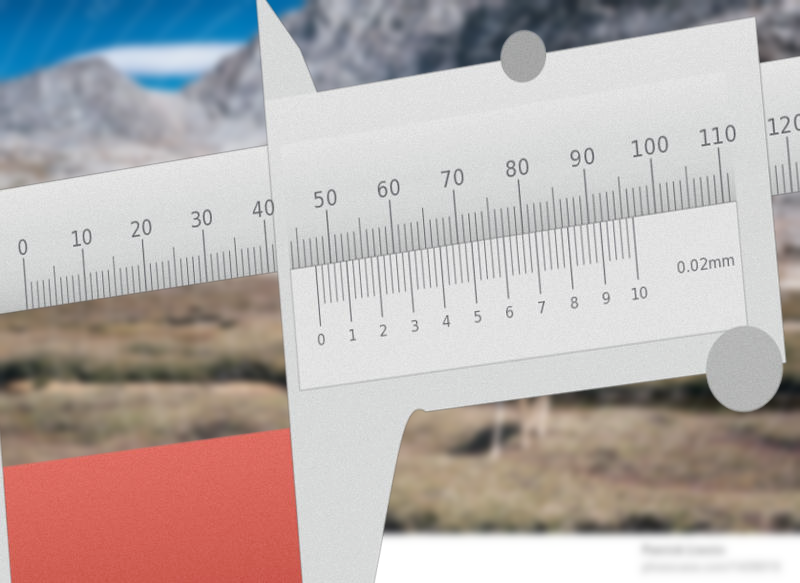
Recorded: 47.6,mm
